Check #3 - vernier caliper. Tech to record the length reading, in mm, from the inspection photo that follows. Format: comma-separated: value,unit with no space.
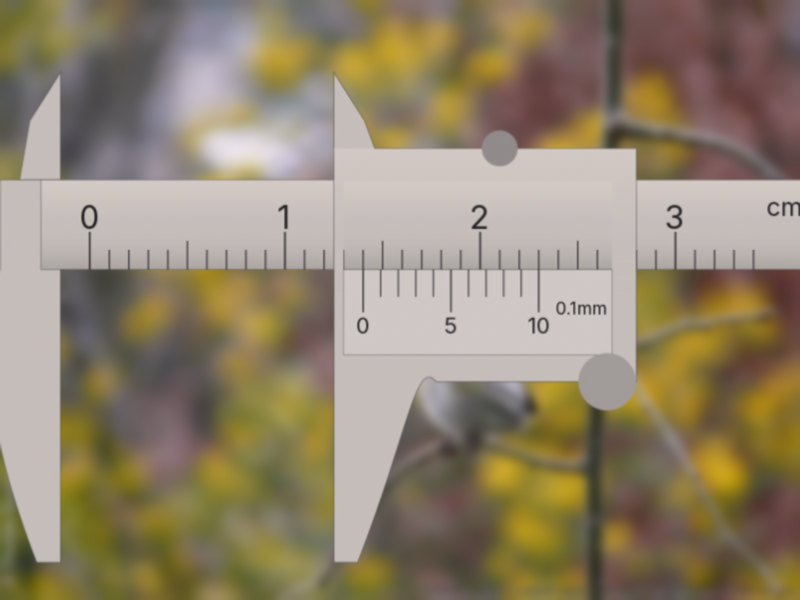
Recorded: 14.0,mm
